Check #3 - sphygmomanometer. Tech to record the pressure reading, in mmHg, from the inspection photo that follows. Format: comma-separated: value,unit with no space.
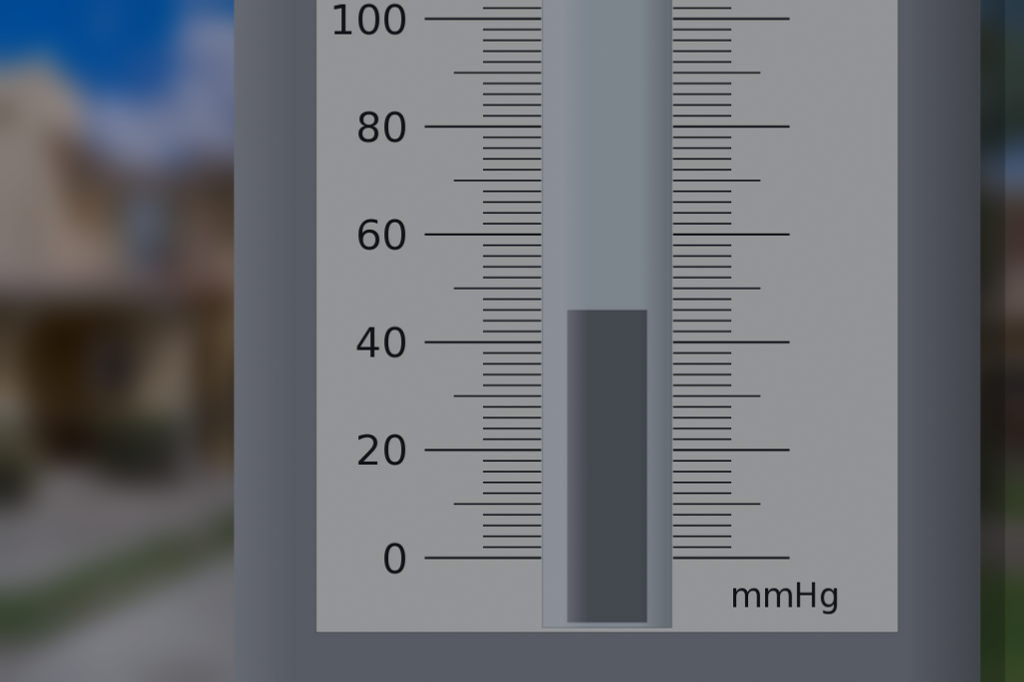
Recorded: 46,mmHg
